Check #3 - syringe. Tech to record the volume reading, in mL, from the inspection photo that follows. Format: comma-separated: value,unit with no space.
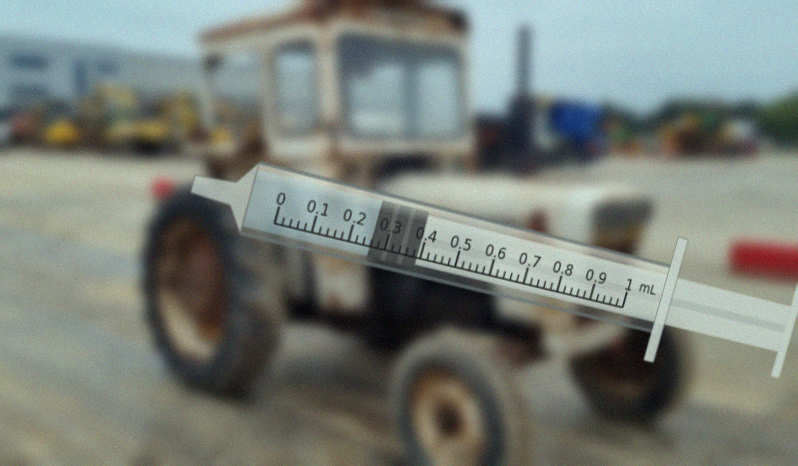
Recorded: 0.26,mL
